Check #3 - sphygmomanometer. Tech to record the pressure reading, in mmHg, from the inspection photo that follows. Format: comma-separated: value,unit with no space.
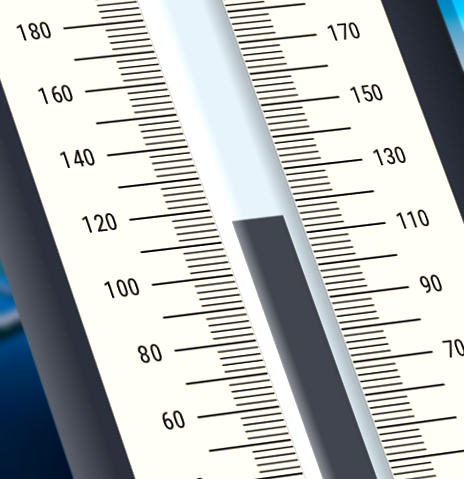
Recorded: 116,mmHg
